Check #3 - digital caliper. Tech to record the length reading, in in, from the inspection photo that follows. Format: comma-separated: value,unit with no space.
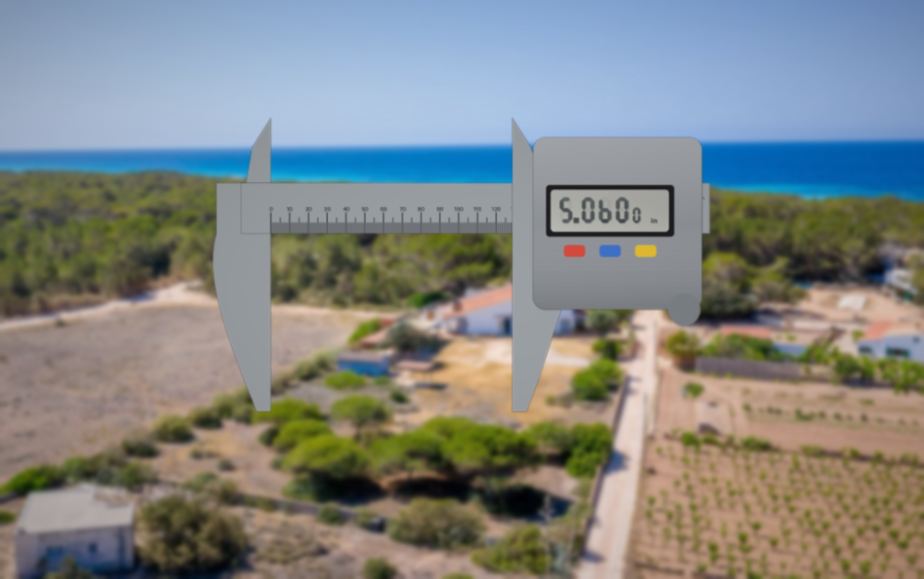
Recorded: 5.0600,in
